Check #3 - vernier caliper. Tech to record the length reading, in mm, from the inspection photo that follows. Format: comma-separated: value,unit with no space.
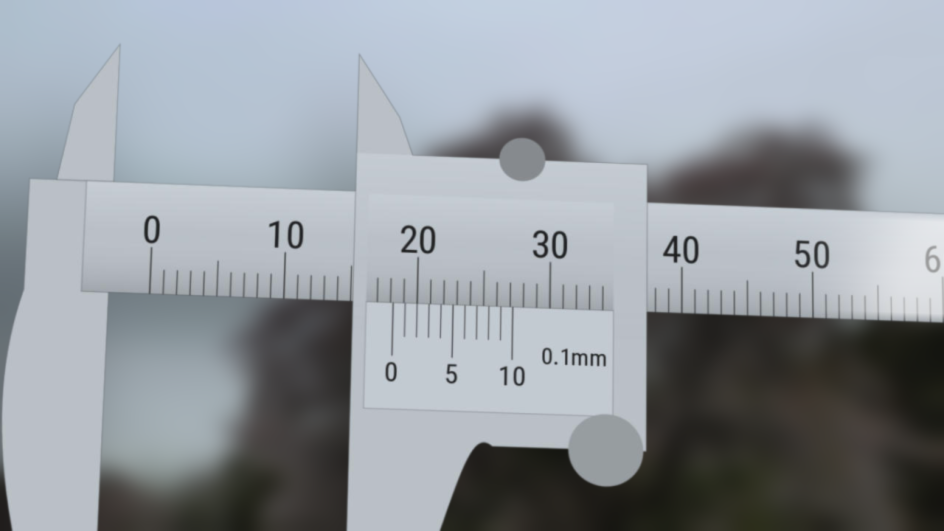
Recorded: 18.2,mm
